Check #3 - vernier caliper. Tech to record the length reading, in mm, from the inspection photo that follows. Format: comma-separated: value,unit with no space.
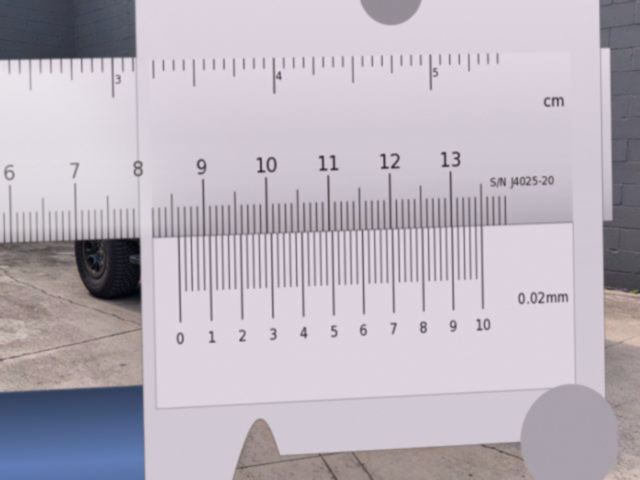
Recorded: 86.0,mm
